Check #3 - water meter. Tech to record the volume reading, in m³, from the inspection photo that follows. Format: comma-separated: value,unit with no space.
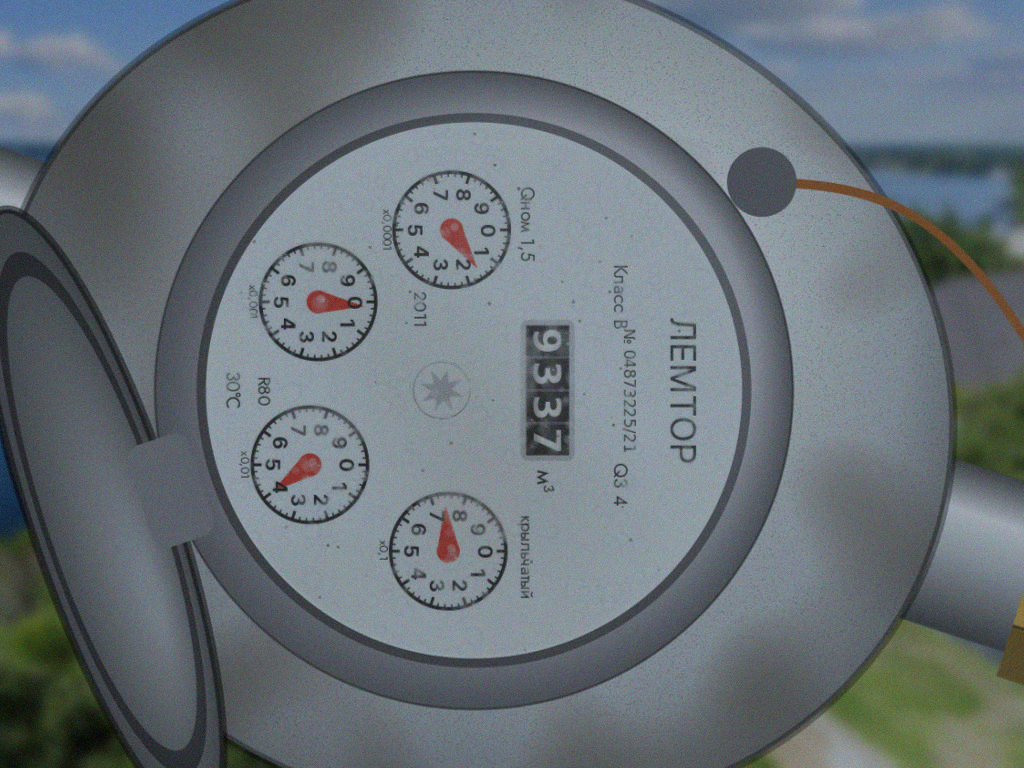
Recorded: 9337.7401,m³
